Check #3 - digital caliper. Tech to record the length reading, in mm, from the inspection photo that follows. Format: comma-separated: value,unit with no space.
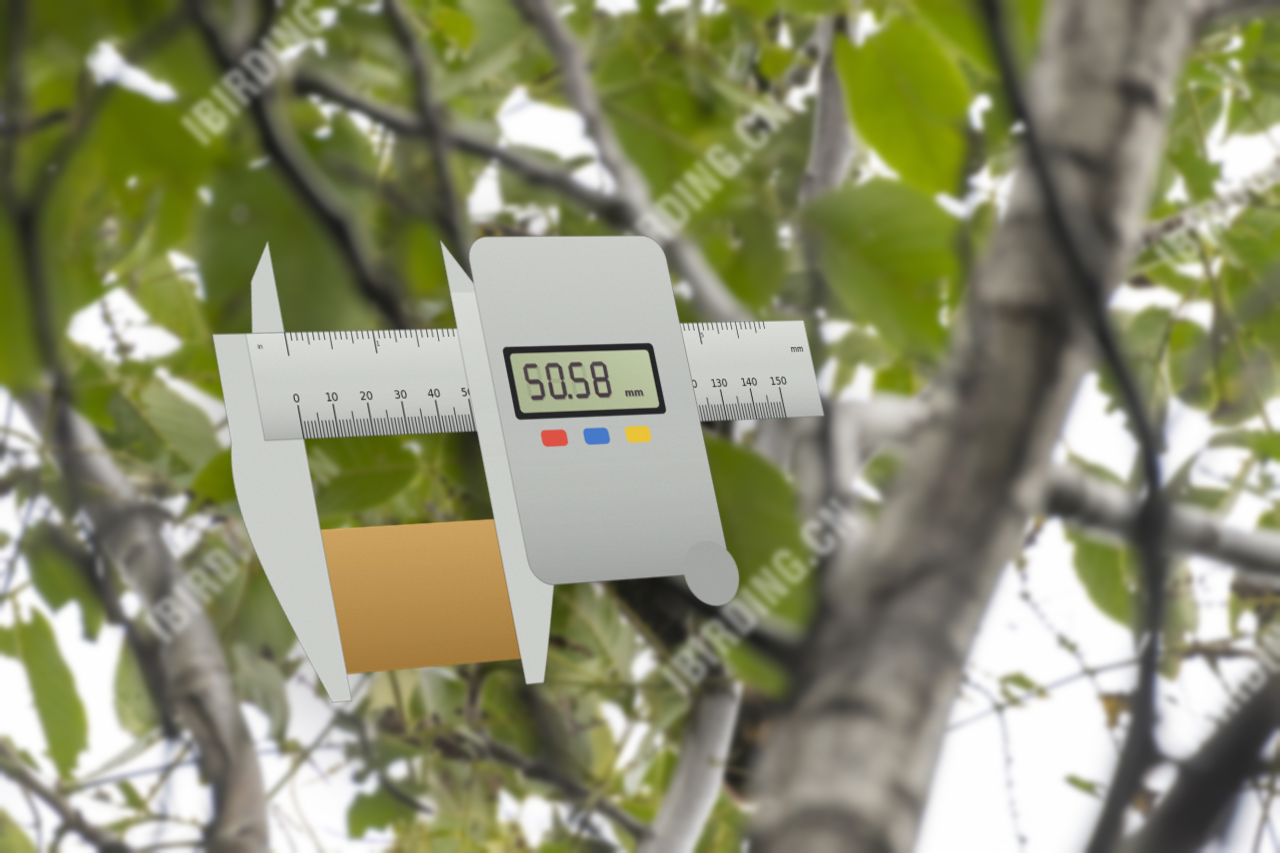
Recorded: 50.58,mm
